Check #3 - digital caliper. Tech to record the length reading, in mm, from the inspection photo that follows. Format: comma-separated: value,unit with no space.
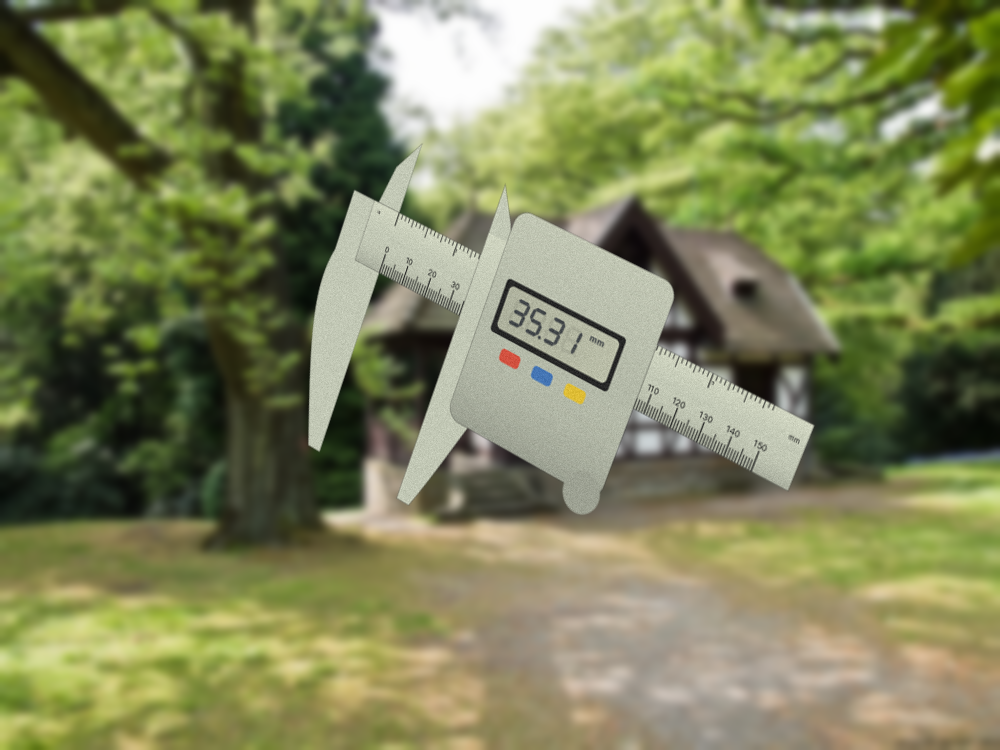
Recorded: 35.31,mm
